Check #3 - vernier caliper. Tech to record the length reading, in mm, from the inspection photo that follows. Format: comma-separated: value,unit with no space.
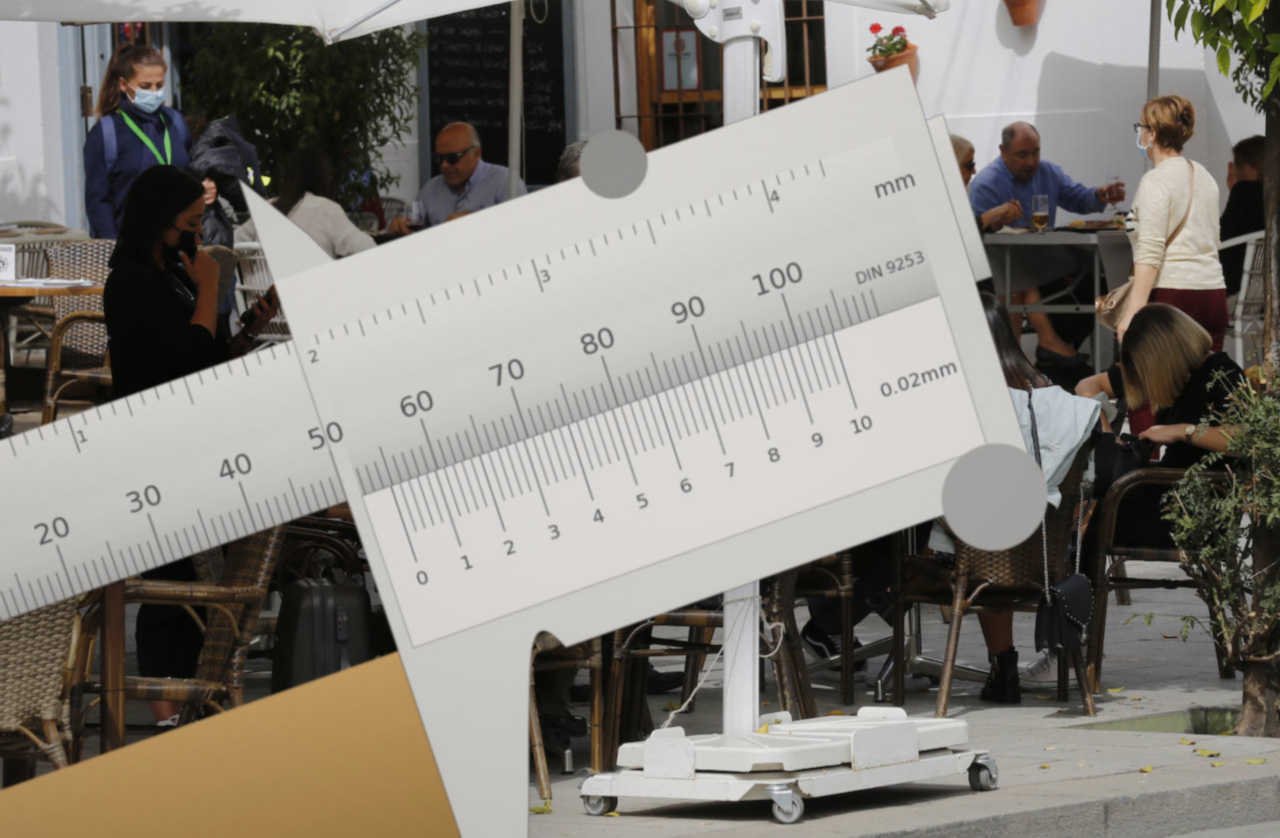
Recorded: 54.8,mm
